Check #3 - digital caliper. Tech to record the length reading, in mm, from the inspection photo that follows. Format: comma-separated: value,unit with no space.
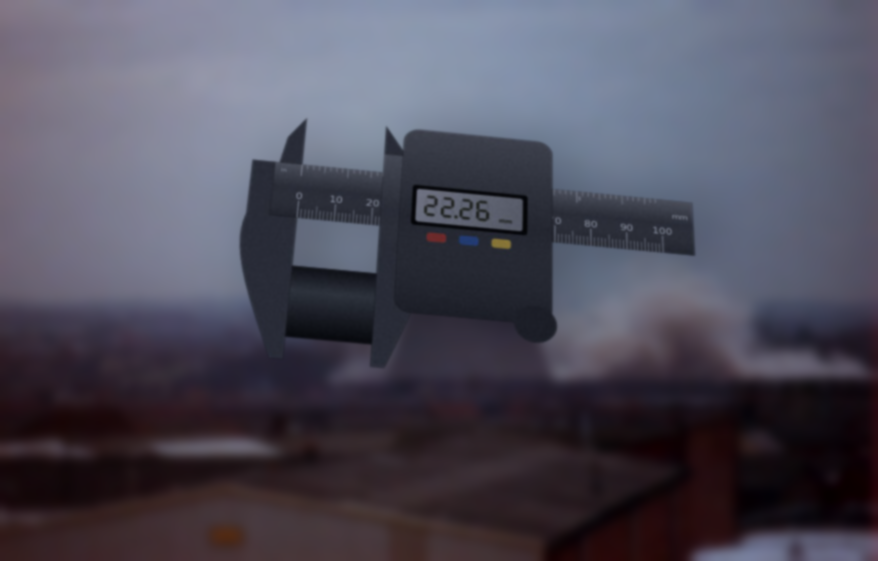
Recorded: 22.26,mm
